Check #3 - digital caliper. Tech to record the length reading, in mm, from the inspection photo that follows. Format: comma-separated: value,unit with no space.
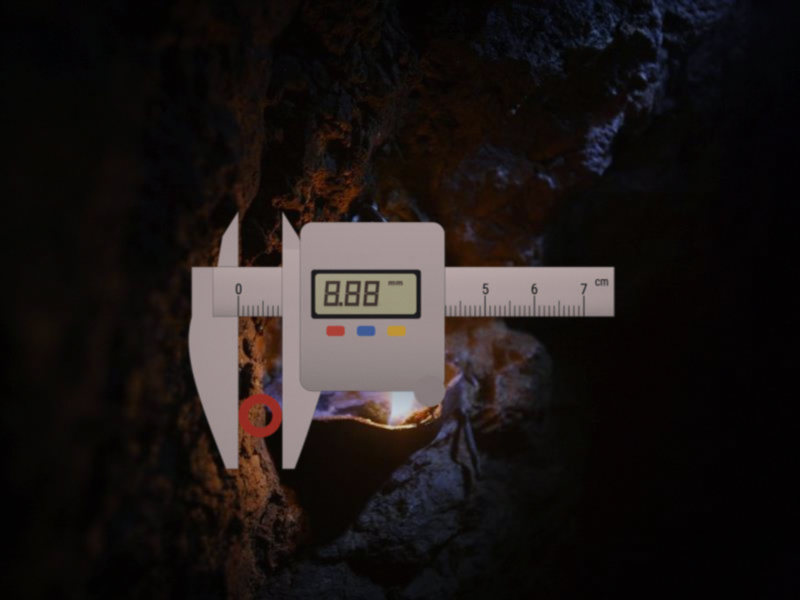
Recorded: 8.88,mm
